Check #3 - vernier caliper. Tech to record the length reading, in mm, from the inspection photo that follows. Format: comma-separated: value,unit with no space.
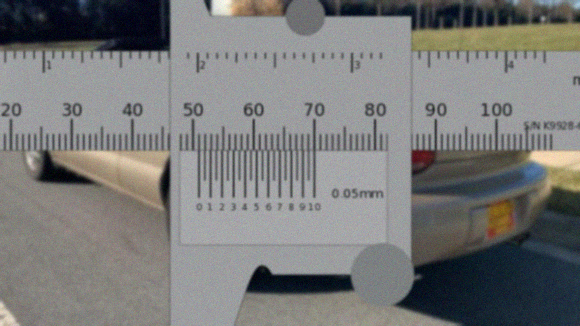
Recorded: 51.0,mm
